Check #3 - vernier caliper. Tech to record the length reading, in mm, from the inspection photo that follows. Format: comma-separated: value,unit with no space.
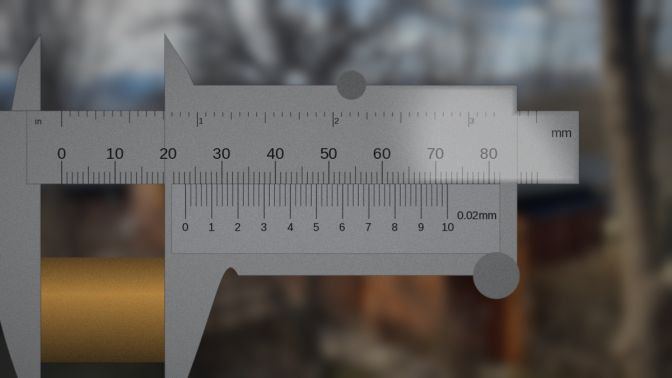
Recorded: 23.2,mm
